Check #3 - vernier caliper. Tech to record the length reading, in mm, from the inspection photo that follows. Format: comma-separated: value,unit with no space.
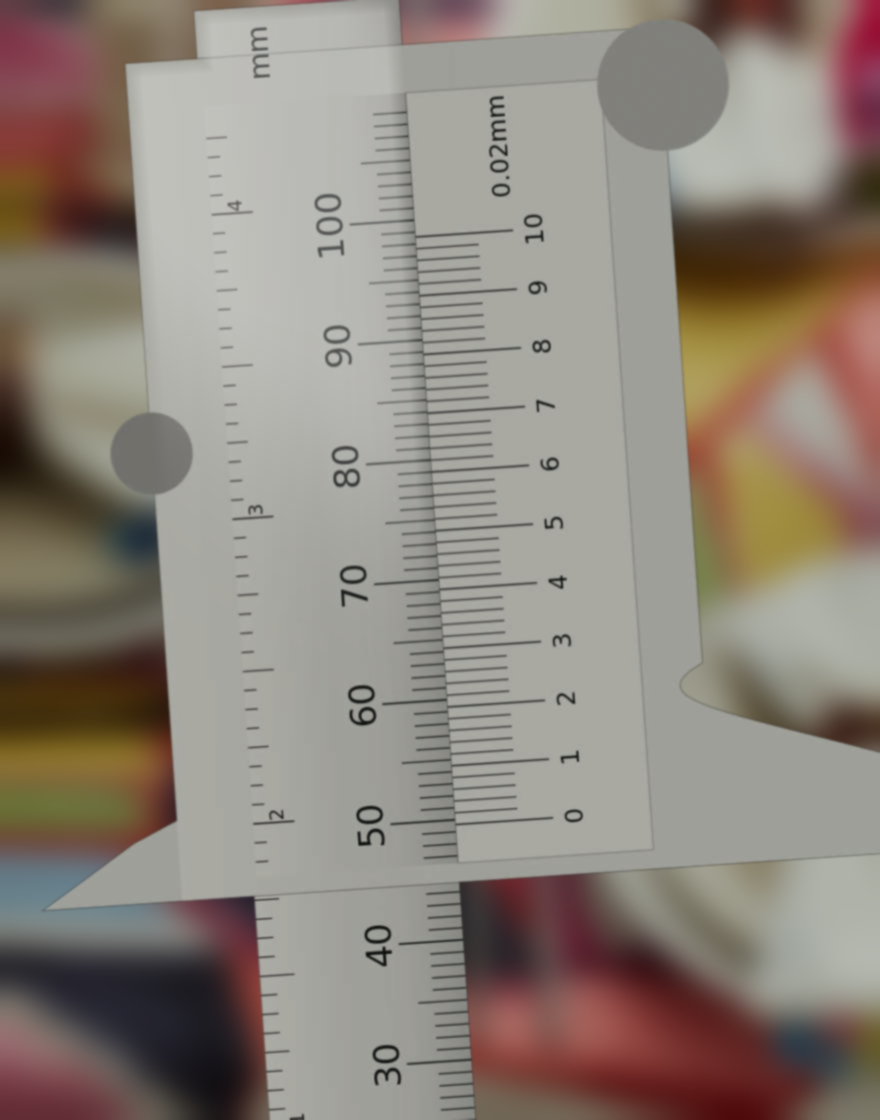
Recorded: 49.6,mm
